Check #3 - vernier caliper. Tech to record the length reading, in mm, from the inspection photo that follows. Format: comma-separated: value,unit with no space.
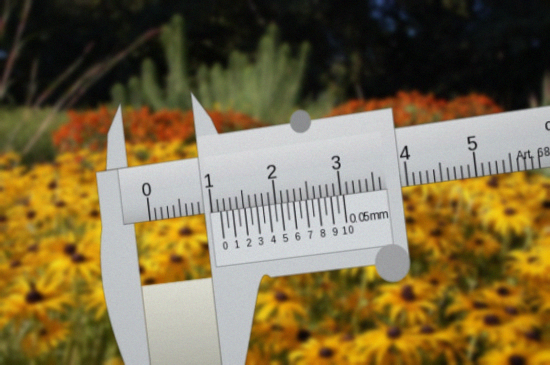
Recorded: 11.4,mm
